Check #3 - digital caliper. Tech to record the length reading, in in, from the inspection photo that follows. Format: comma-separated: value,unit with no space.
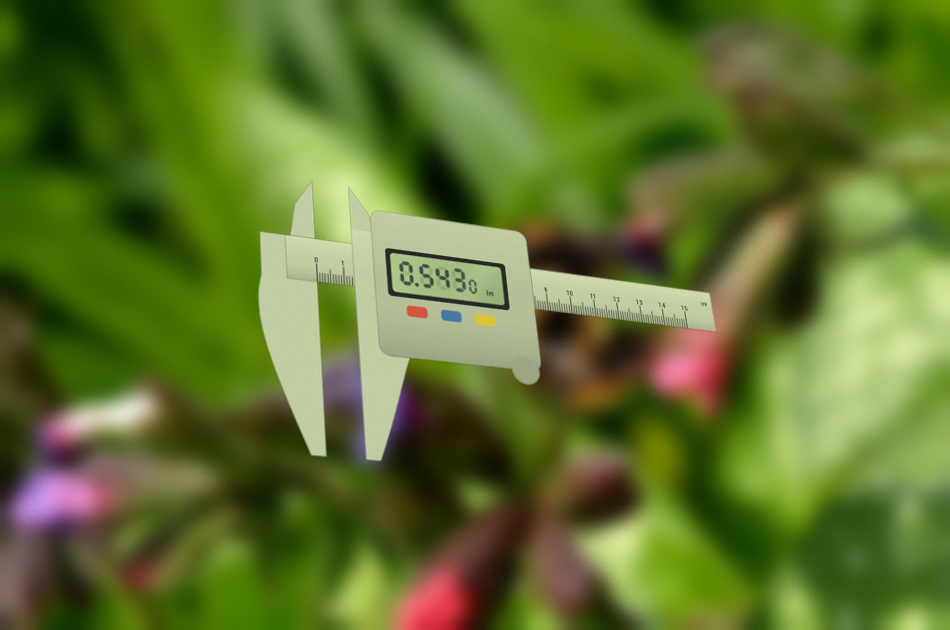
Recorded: 0.5430,in
